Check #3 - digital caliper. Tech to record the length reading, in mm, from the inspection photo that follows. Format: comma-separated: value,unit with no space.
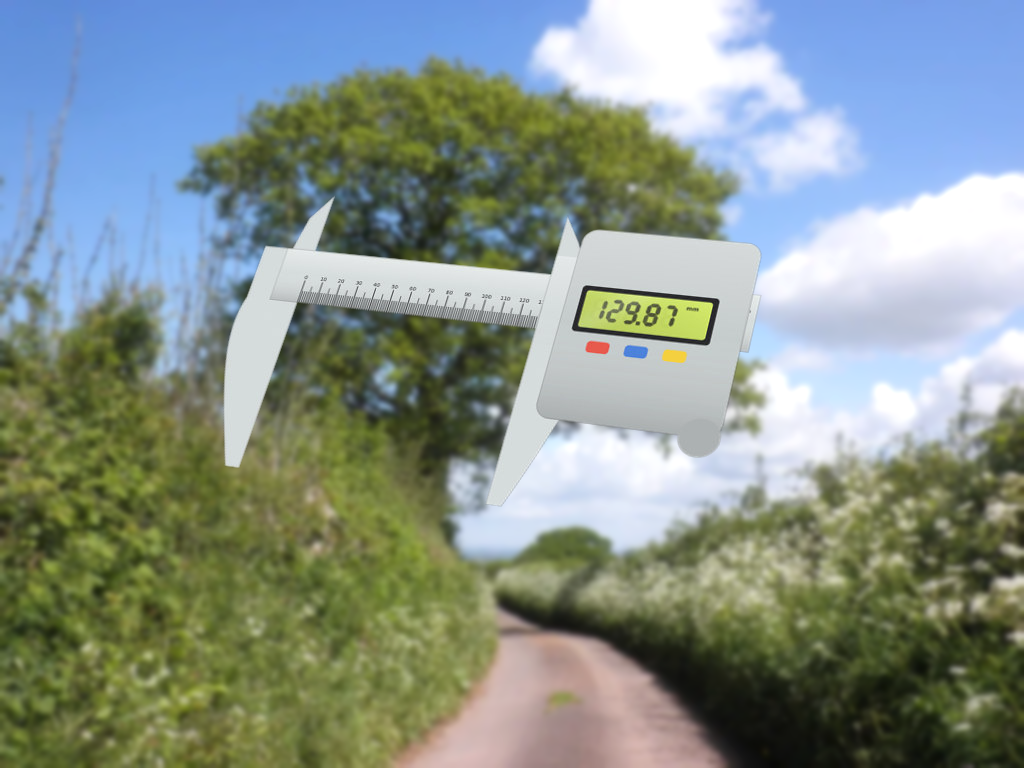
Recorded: 129.87,mm
